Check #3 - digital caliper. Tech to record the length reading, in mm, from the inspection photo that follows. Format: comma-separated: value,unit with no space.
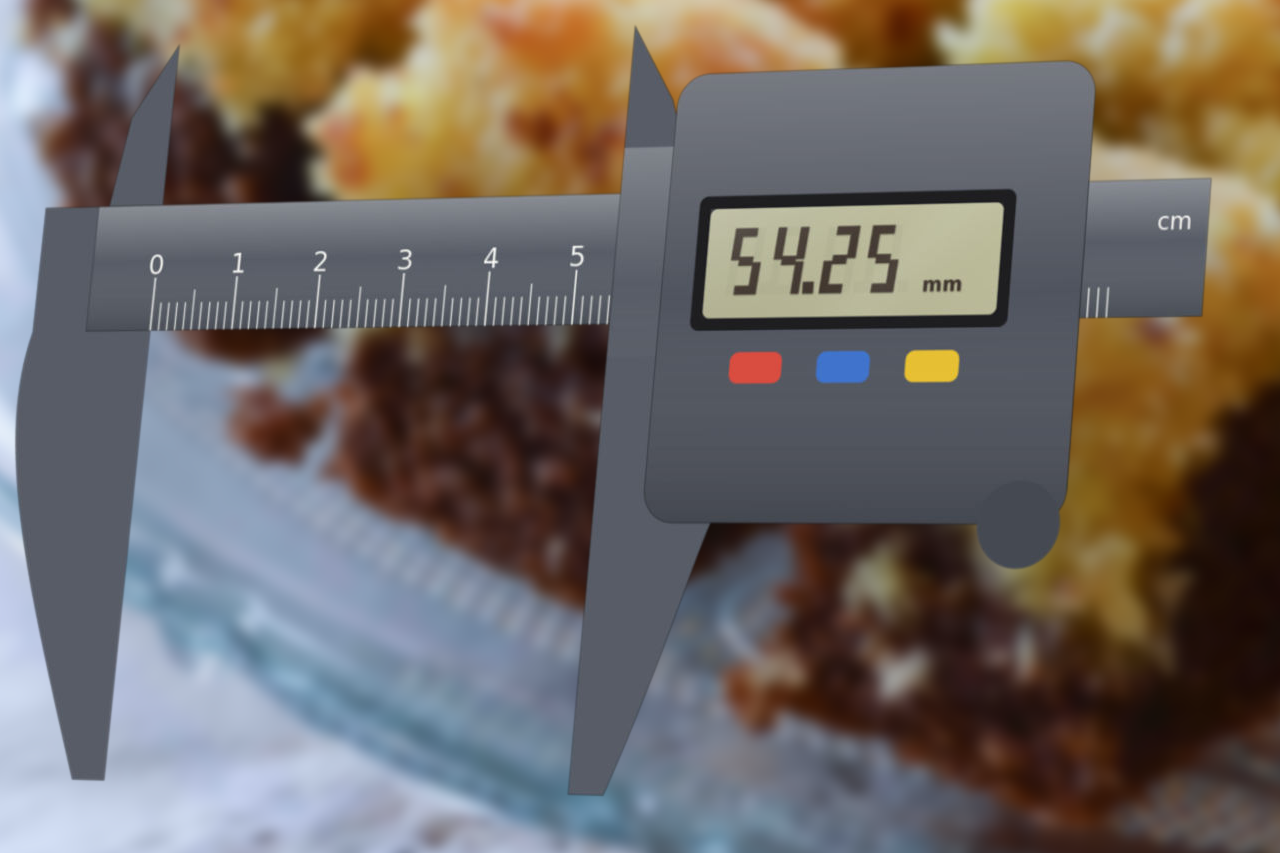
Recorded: 54.25,mm
